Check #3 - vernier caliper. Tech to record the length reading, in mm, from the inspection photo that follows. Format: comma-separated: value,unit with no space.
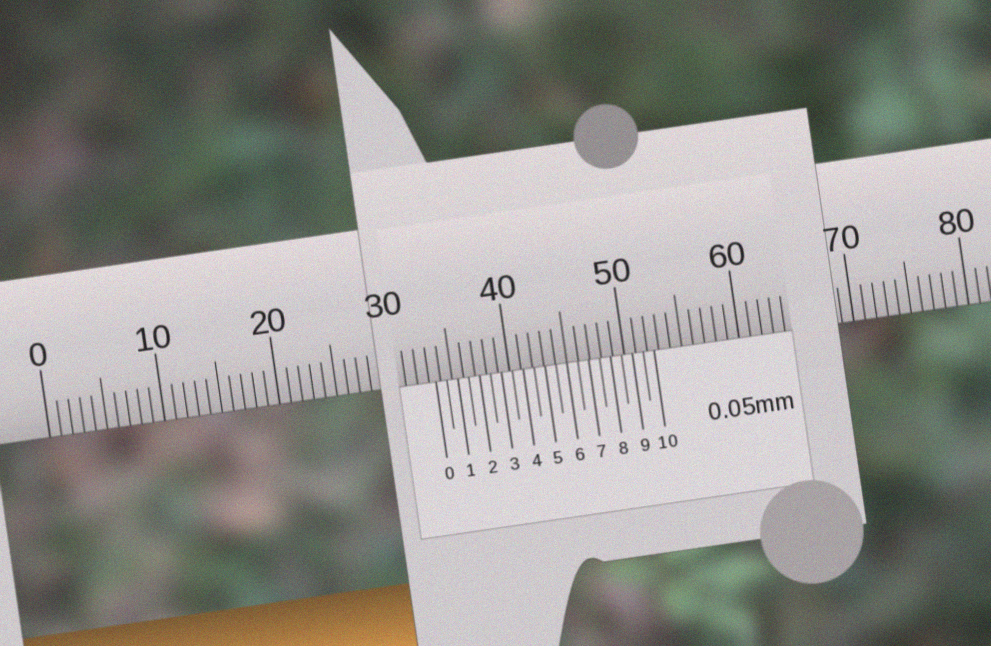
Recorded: 33.6,mm
